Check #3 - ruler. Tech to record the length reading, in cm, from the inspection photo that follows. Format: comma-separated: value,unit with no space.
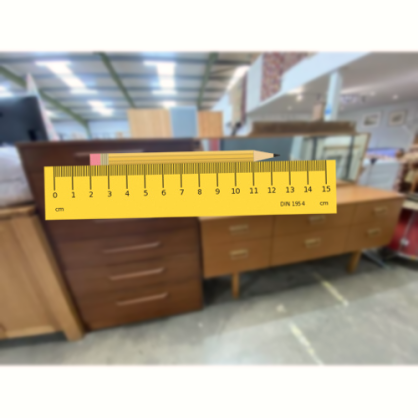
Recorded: 10.5,cm
